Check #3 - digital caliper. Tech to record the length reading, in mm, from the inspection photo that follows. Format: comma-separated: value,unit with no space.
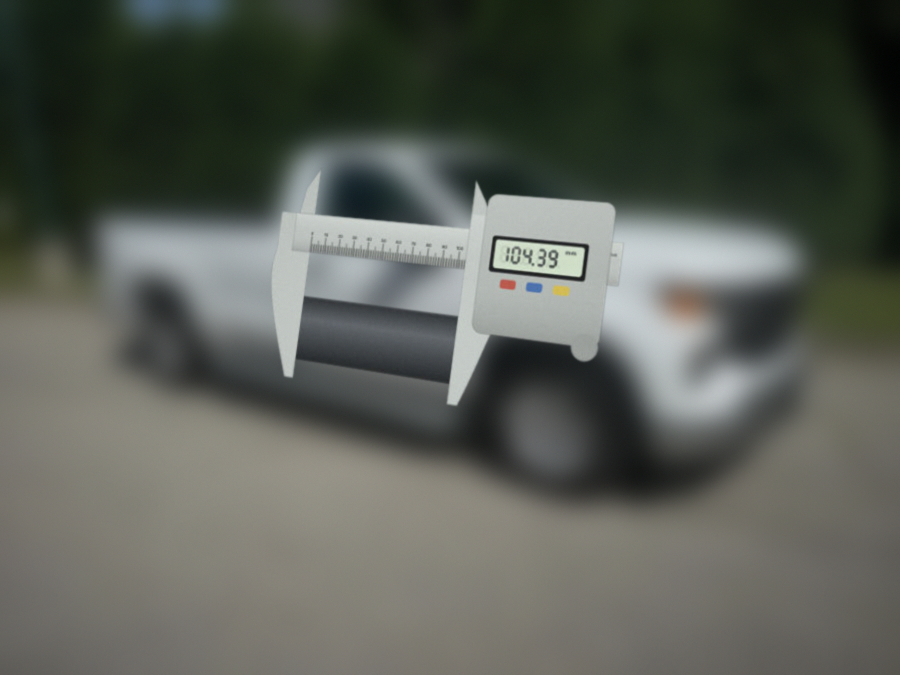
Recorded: 104.39,mm
